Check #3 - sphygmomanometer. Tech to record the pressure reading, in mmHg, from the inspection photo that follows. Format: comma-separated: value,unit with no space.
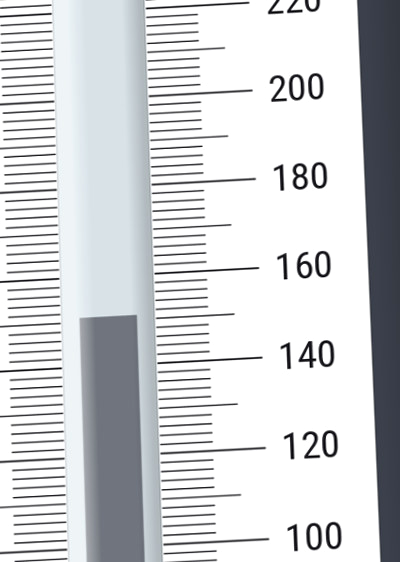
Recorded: 151,mmHg
